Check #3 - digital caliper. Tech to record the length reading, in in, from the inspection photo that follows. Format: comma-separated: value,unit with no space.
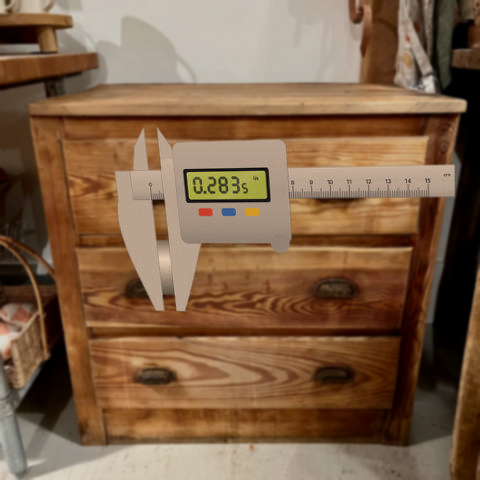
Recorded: 0.2835,in
